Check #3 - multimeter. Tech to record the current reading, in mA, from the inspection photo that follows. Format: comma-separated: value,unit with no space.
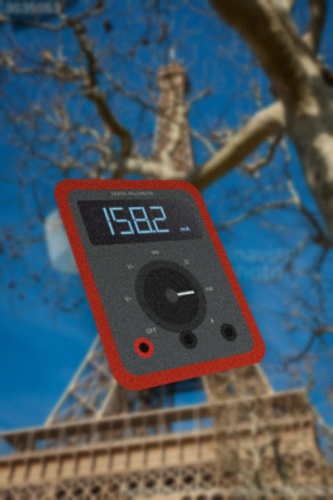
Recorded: 158.2,mA
